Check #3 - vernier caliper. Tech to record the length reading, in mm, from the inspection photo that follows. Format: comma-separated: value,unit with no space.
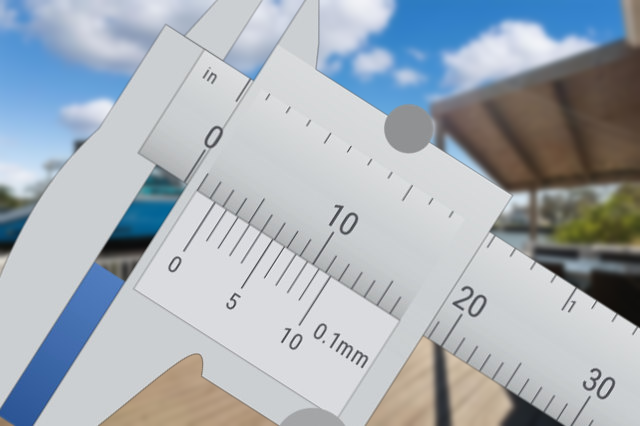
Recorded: 2.4,mm
